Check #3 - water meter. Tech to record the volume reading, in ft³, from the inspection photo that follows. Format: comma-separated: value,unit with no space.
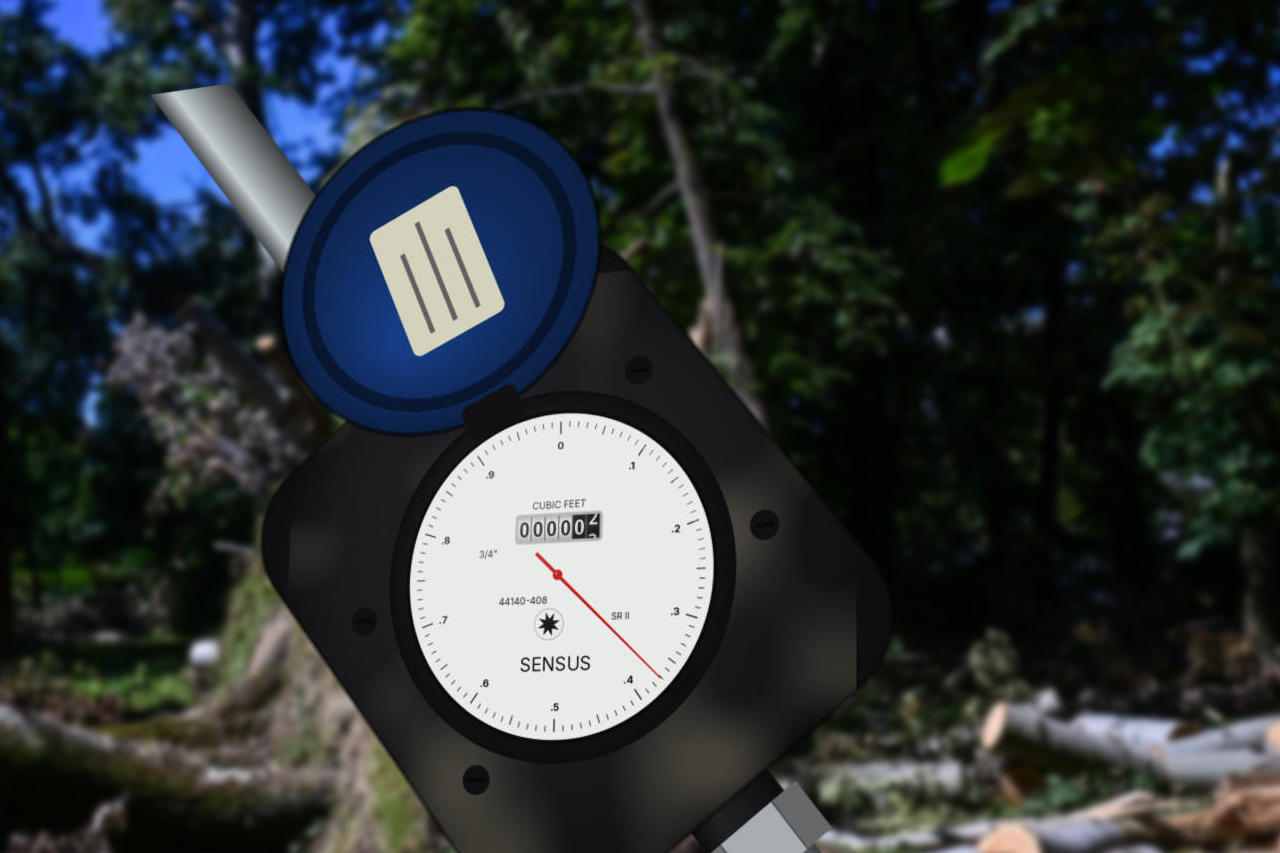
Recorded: 2.37,ft³
